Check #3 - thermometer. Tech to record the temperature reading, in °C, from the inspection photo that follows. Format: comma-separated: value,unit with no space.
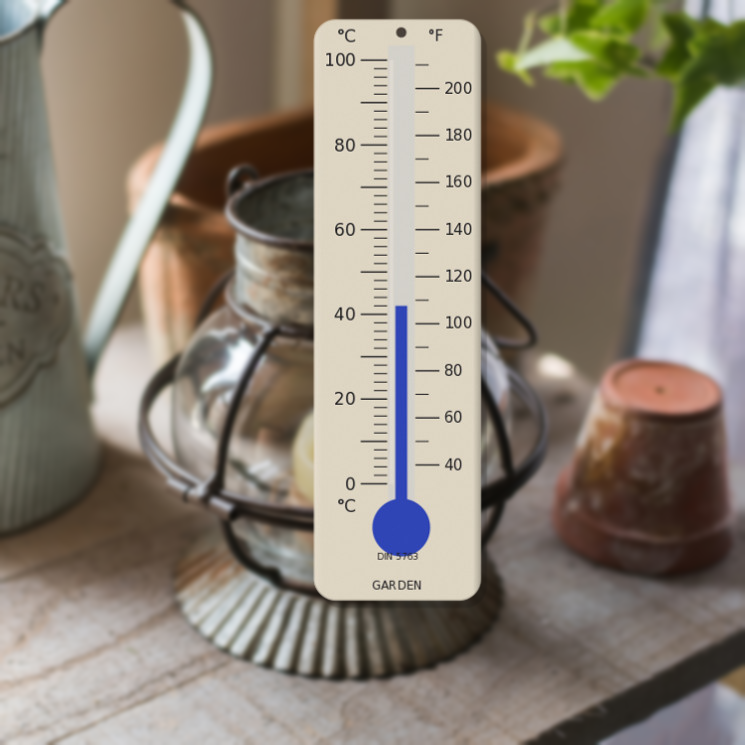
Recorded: 42,°C
